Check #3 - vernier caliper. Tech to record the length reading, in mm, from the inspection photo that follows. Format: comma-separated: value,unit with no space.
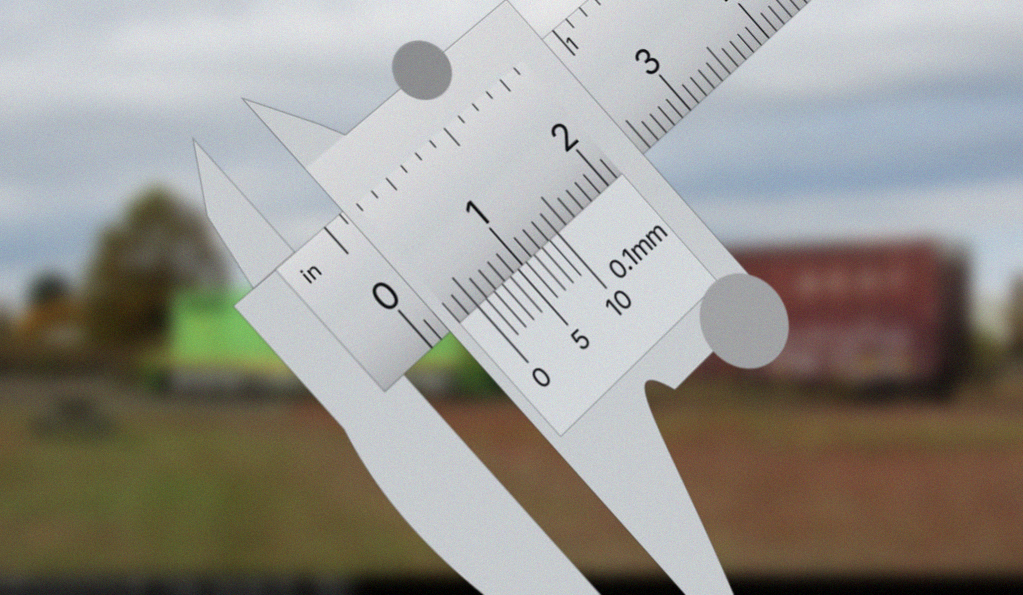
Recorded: 5.0,mm
